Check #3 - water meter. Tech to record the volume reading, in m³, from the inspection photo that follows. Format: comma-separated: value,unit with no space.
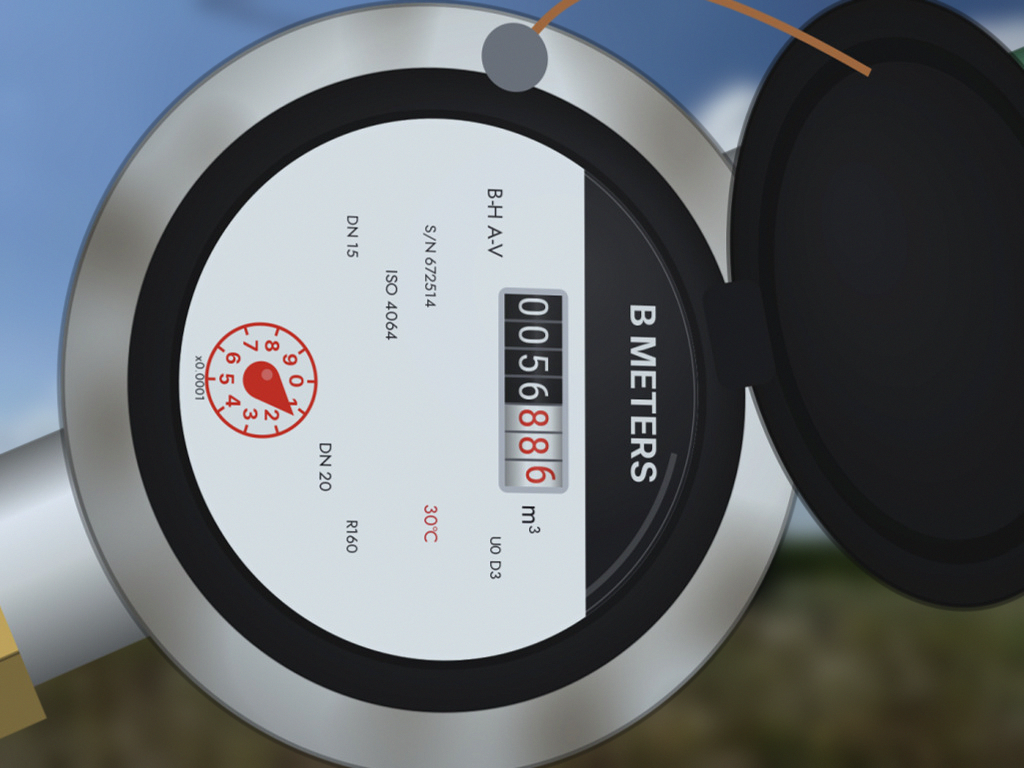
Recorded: 56.8861,m³
